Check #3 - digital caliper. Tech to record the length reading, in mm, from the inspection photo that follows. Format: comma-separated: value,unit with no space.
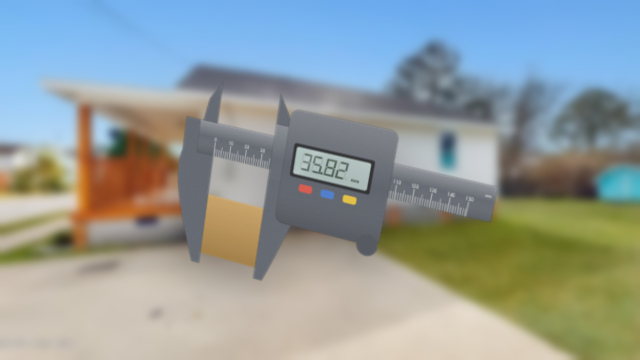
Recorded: 35.82,mm
